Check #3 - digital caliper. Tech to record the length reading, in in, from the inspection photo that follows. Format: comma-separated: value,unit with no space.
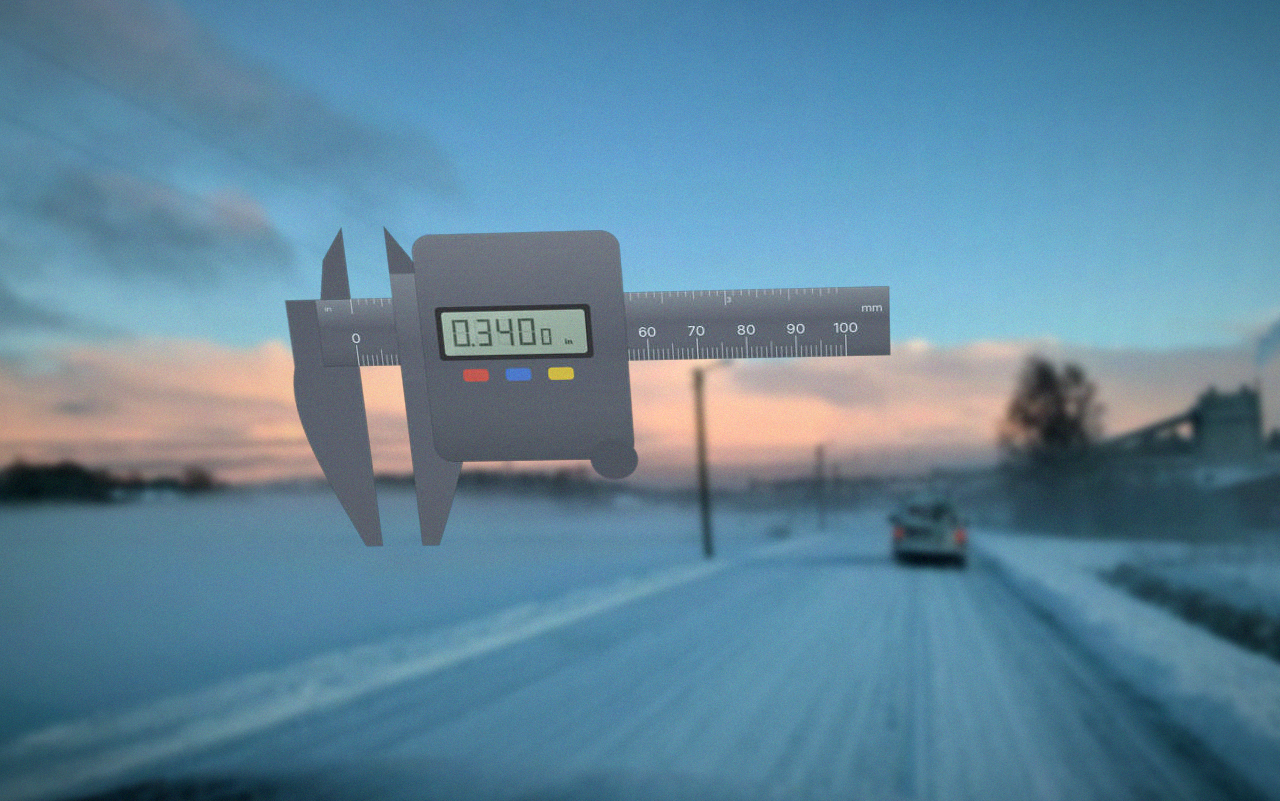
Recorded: 0.3400,in
